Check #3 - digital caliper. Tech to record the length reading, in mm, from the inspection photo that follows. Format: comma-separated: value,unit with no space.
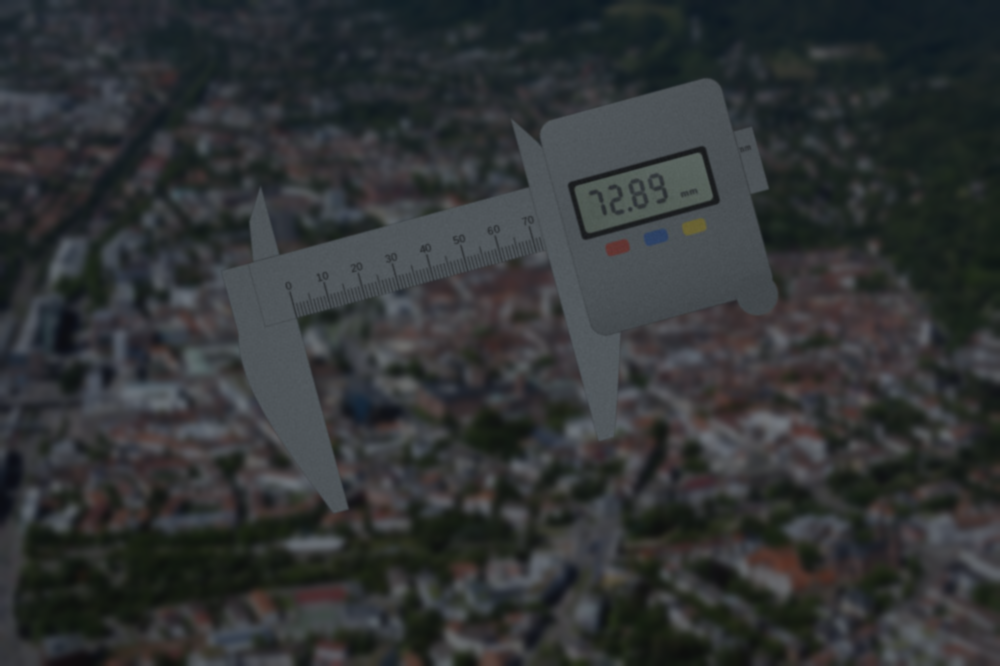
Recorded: 72.89,mm
